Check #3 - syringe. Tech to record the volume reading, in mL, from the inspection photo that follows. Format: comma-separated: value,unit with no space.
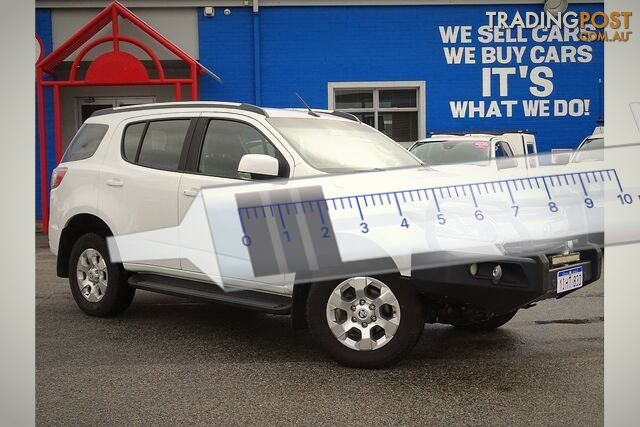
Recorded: 0,mL
